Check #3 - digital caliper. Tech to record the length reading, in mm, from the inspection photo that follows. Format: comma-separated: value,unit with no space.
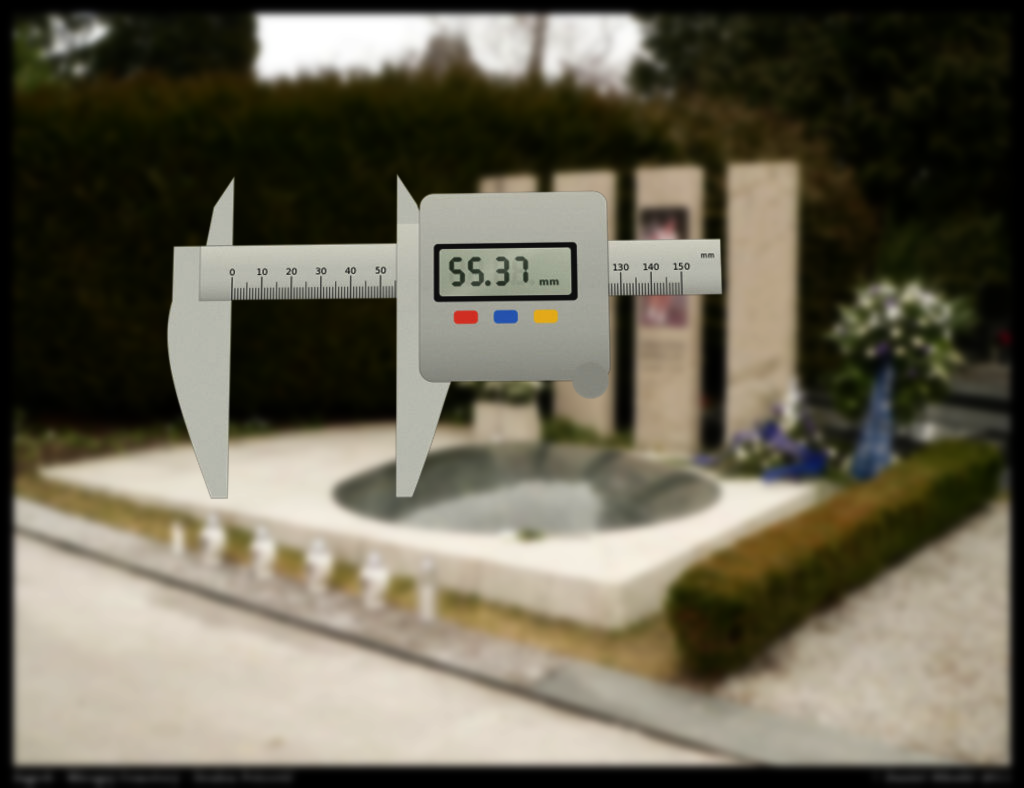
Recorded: 55.37,mm
